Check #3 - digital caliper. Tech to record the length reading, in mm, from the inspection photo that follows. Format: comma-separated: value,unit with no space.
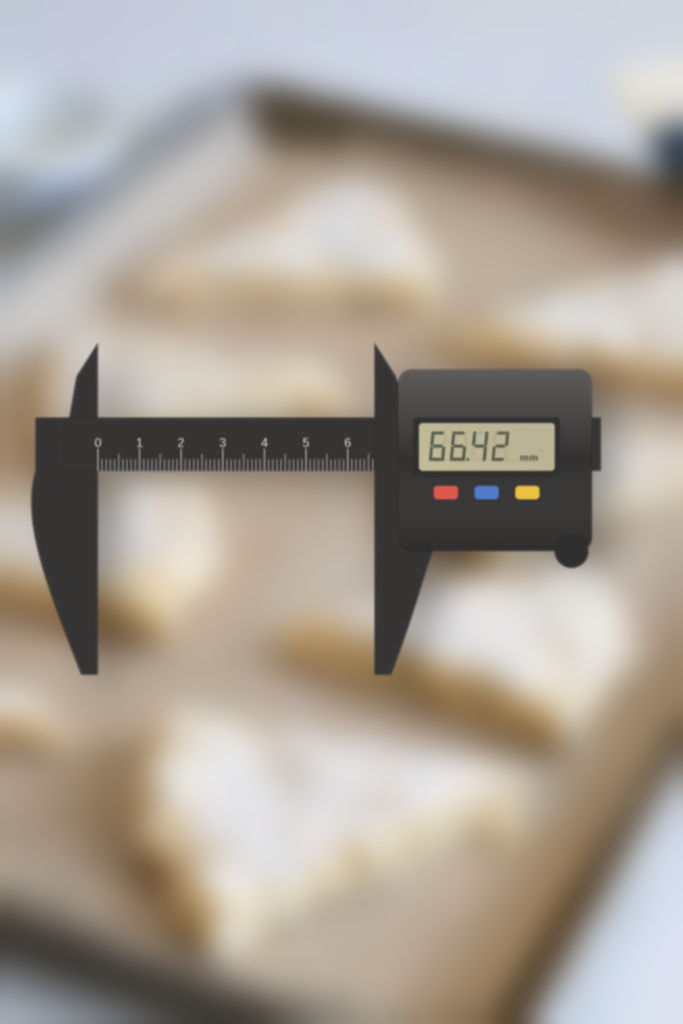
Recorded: 66.42,mm
